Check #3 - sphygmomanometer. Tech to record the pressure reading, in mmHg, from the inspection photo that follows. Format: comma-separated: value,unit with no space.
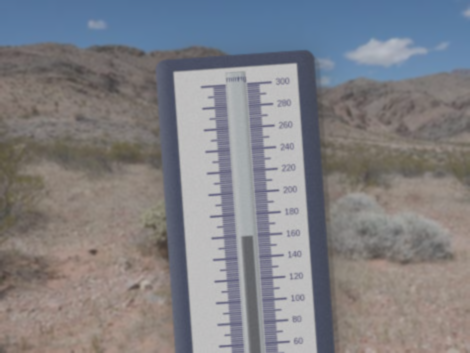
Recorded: 160,mmHg
